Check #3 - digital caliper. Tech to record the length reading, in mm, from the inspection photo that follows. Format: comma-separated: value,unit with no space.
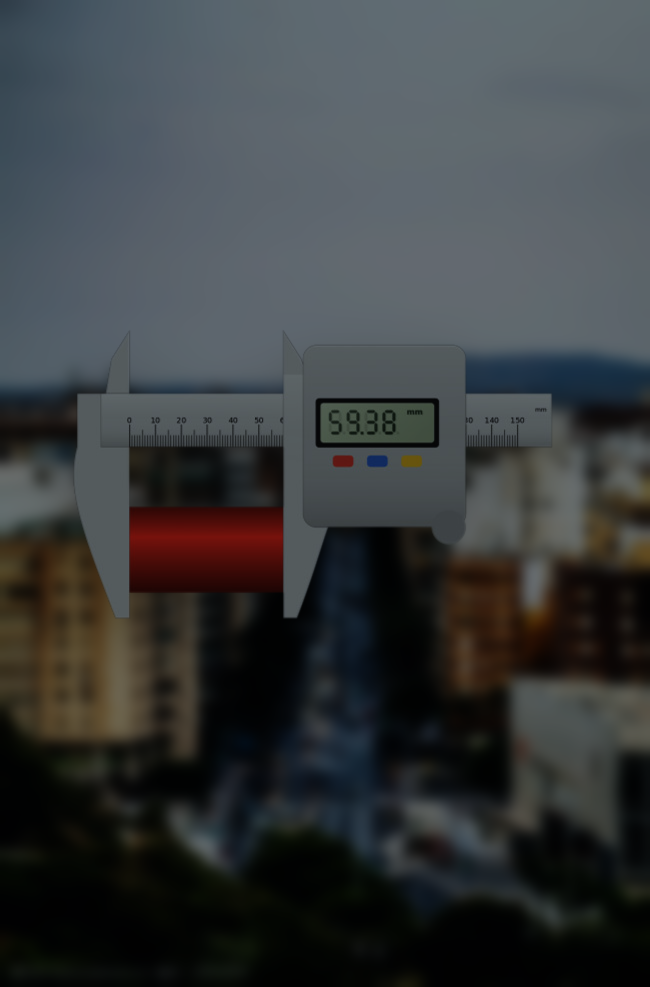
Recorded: 59.38,mm
